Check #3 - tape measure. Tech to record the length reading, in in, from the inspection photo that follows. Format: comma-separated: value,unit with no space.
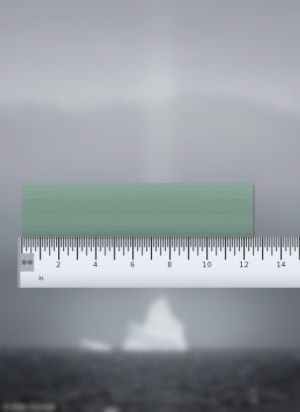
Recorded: 12.5,in
